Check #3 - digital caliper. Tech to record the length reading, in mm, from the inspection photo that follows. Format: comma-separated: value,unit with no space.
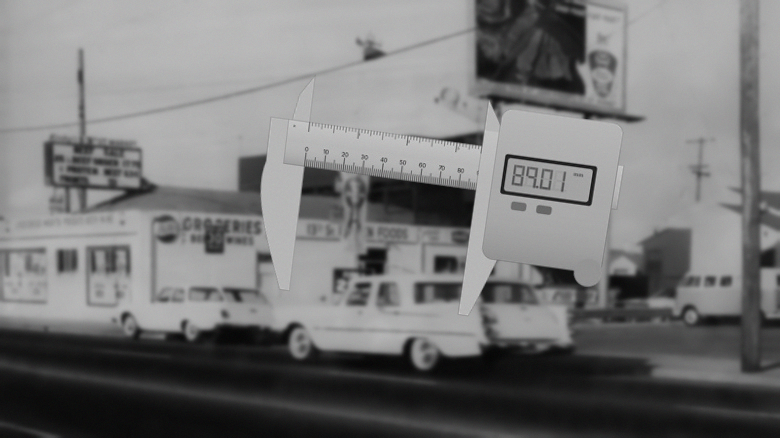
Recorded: 89.01,mm
